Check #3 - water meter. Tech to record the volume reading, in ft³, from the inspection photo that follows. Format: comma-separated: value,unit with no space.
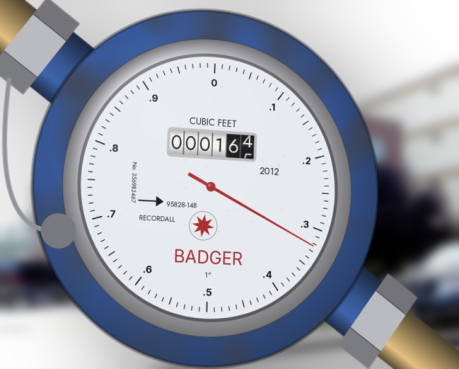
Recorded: 164.32,ft³
